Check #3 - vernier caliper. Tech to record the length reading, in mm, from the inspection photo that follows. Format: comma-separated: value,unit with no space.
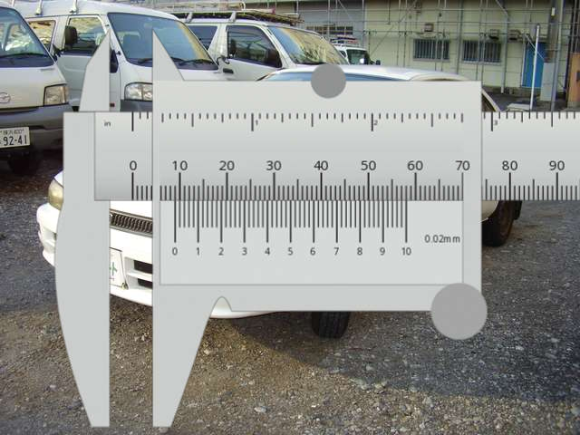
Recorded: 9.0,mm
